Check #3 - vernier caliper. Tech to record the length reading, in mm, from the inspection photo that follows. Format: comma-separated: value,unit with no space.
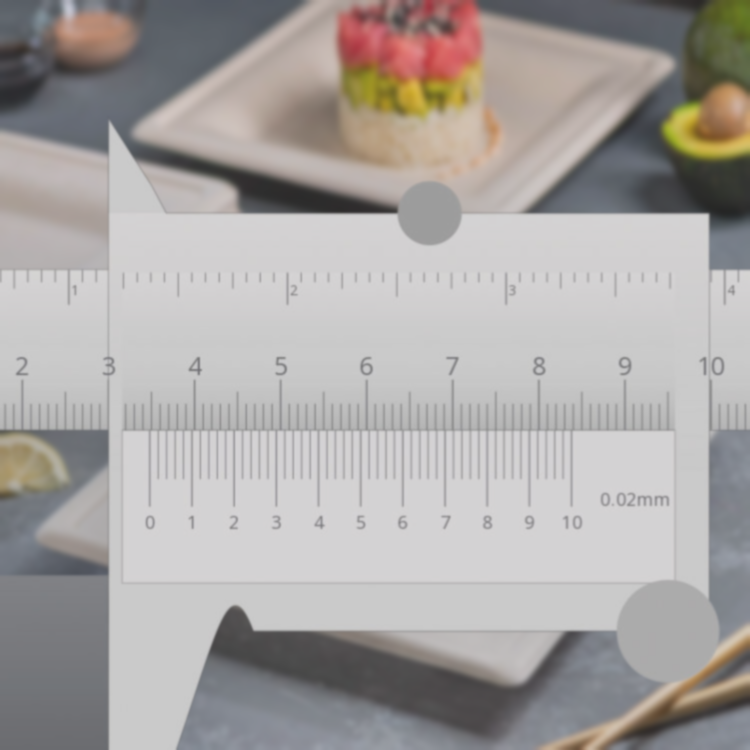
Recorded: 34.8,mm
